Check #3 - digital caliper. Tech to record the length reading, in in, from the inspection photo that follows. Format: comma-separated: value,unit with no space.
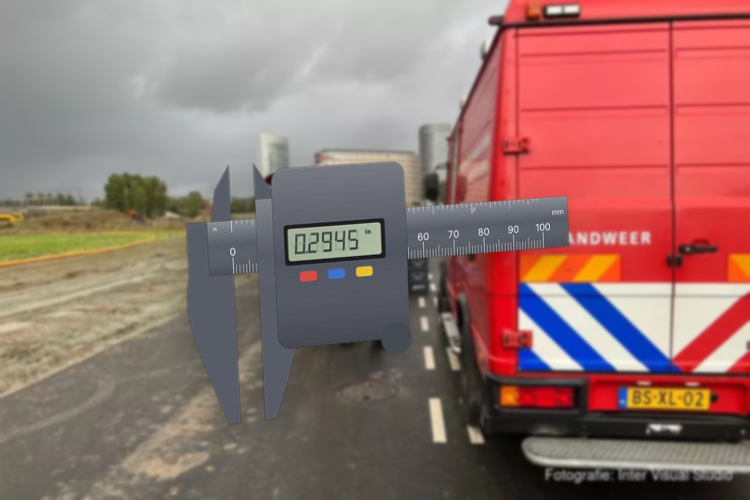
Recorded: 0.2945,in
